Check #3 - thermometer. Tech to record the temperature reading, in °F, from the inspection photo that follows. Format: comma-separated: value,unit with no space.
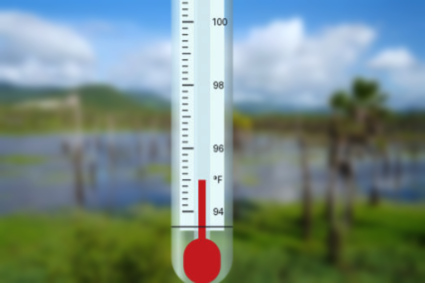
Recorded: 95,°F
